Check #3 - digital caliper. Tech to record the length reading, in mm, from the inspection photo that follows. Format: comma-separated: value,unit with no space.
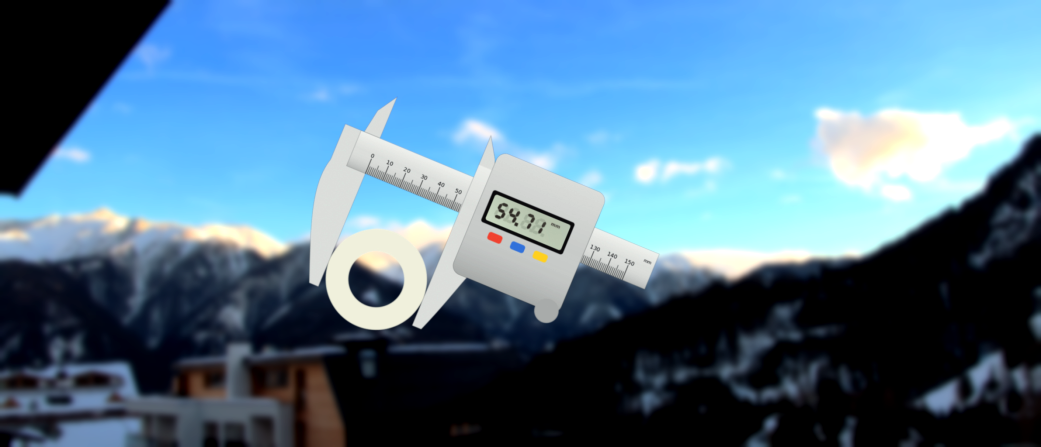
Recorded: 54.71,mm
